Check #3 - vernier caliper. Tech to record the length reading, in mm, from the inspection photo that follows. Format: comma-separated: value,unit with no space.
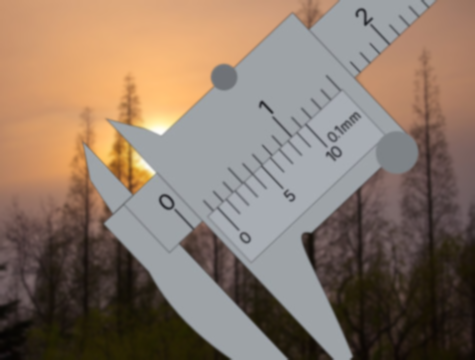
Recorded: 2.4,mm
